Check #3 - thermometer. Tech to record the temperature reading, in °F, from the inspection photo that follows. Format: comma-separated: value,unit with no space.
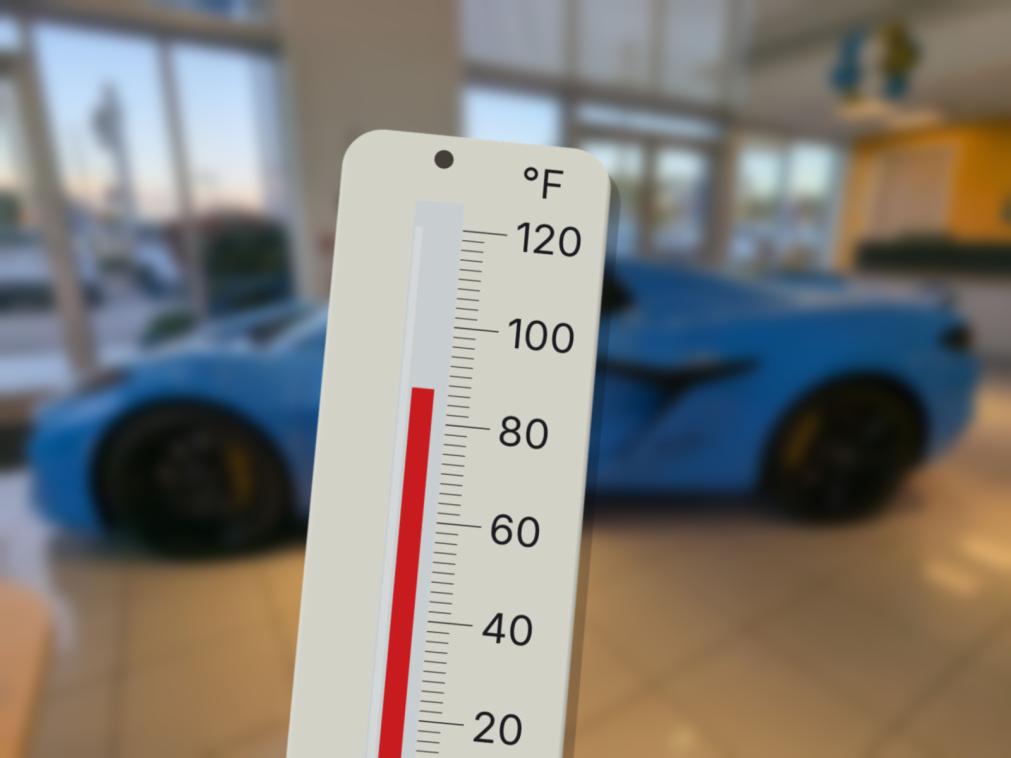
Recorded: 87,°F
